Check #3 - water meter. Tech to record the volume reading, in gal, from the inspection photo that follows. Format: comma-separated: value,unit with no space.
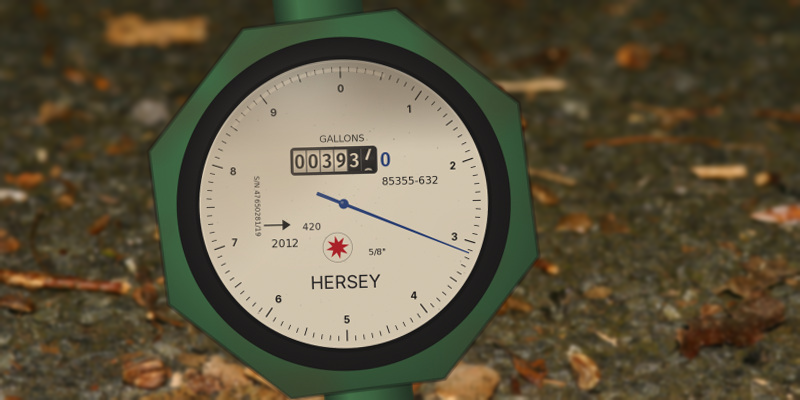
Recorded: 39373.1,gal
